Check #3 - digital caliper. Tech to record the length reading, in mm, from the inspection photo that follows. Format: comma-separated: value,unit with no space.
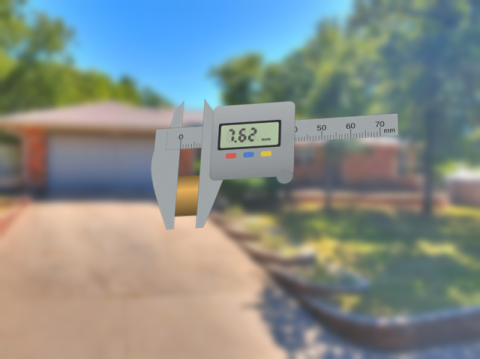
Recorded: 7.62,mm
